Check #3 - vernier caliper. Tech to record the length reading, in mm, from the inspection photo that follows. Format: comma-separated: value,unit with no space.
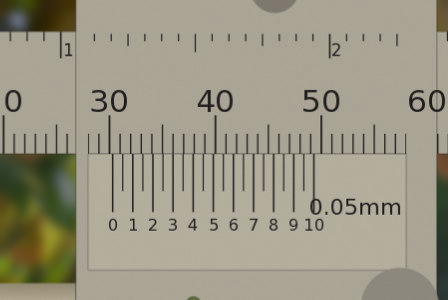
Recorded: 30.3,mm
